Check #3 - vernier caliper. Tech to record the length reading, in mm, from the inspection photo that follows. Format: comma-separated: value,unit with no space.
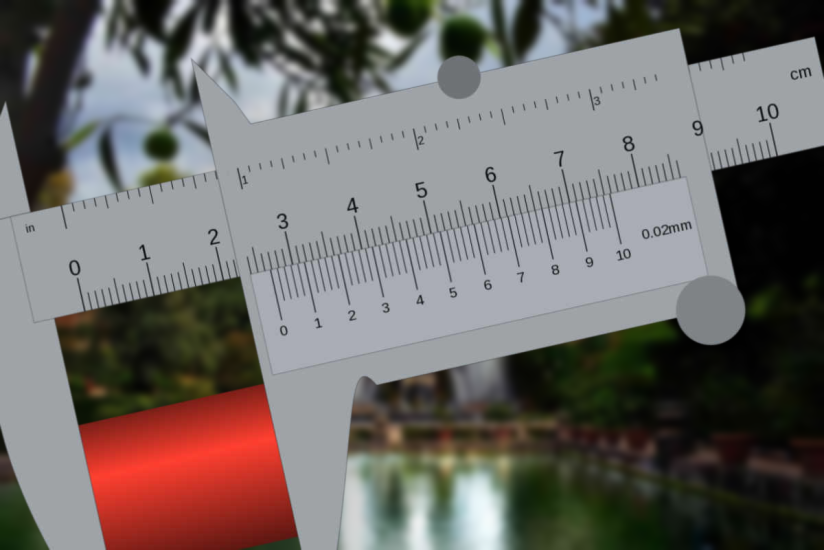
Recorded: 26.8,mm
